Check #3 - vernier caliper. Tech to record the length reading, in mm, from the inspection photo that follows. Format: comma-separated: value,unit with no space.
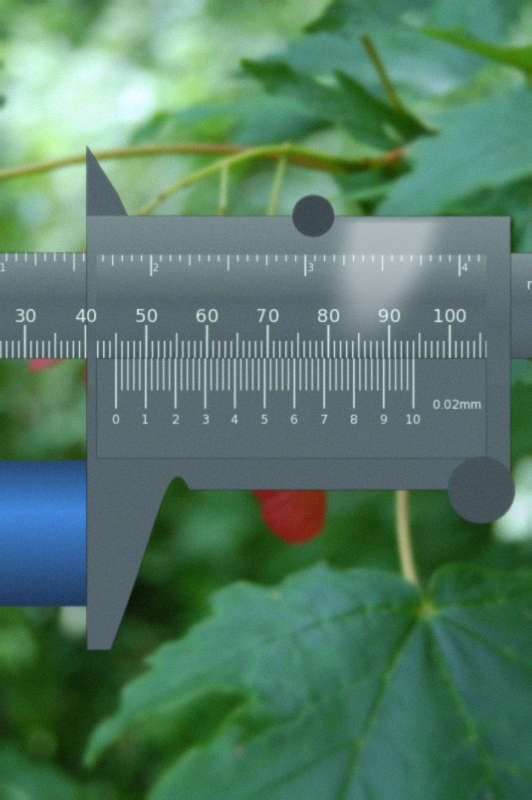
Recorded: 45.0,mm
